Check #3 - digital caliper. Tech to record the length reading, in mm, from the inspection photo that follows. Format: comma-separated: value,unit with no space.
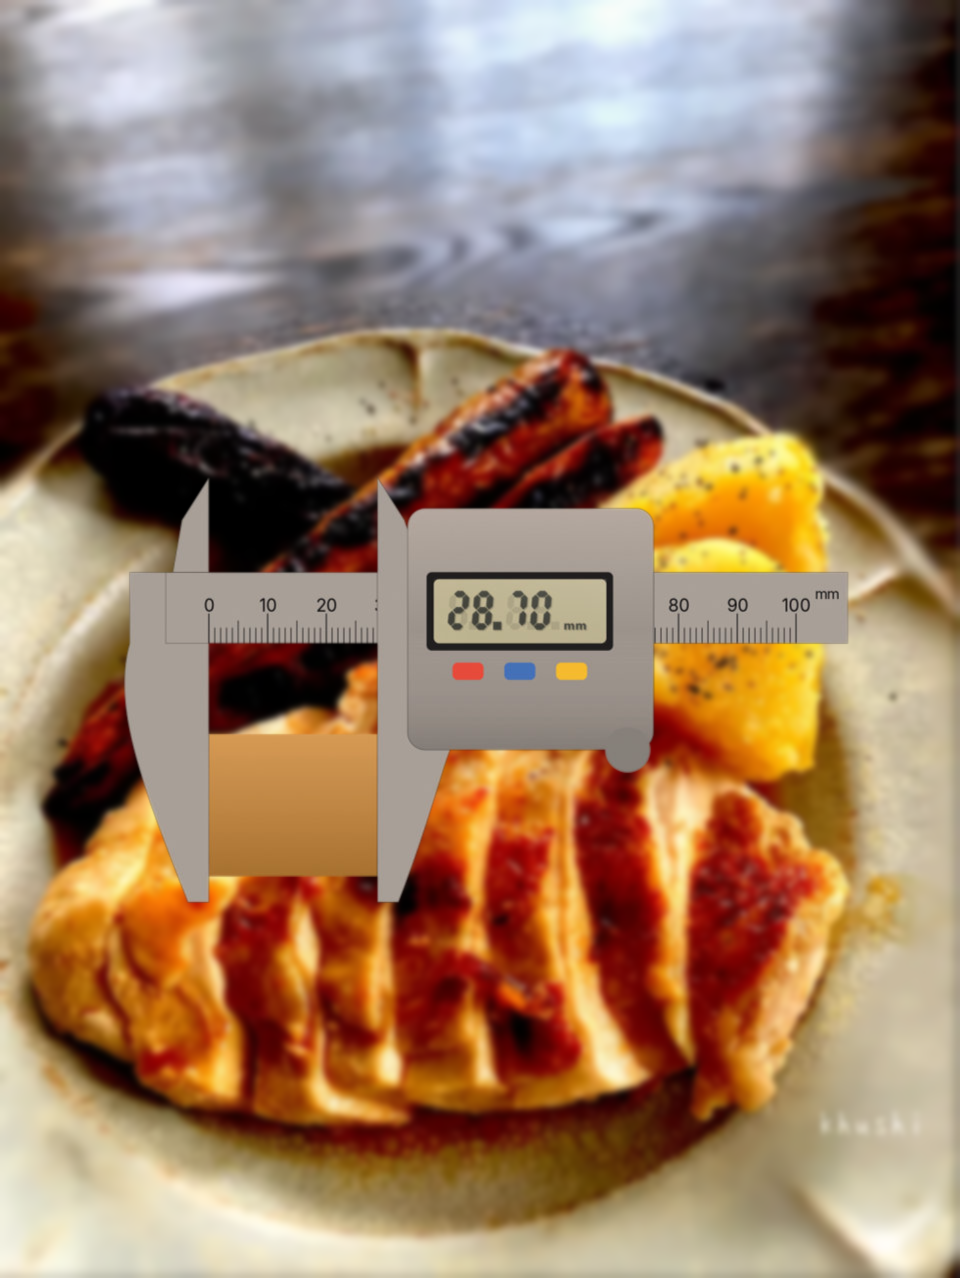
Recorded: 28.70,mm
